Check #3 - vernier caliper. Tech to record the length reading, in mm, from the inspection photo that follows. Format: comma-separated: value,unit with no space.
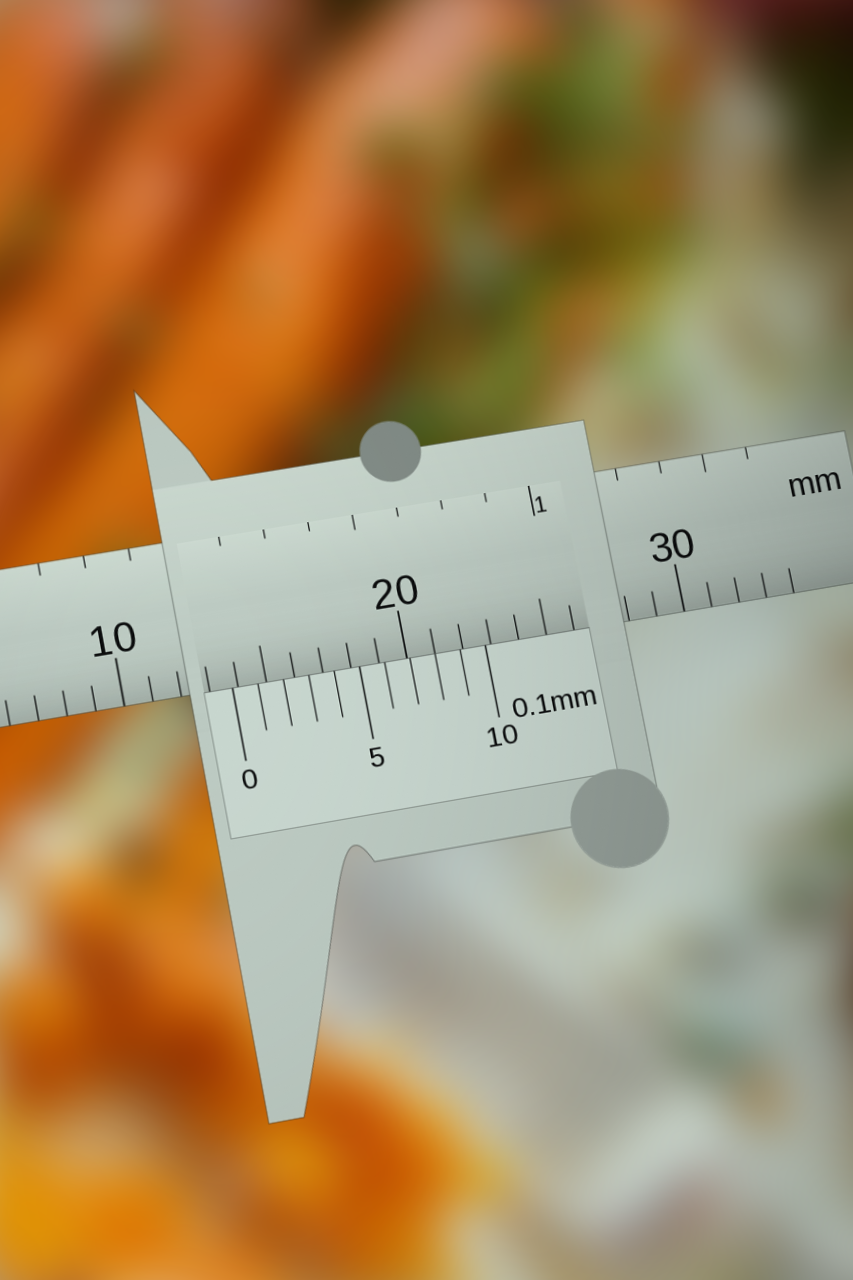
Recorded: 13.8,mm
